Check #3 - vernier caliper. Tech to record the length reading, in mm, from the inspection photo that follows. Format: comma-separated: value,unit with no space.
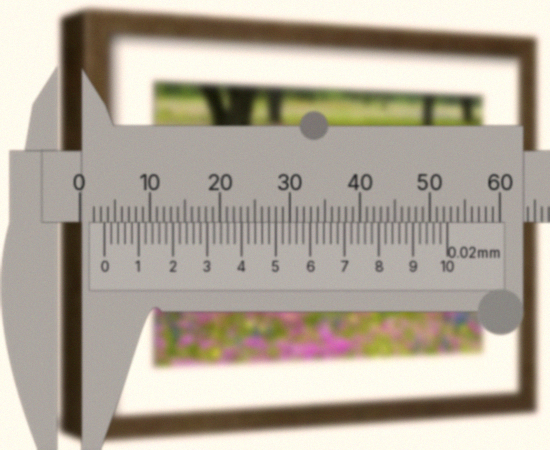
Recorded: 3.5,mm
